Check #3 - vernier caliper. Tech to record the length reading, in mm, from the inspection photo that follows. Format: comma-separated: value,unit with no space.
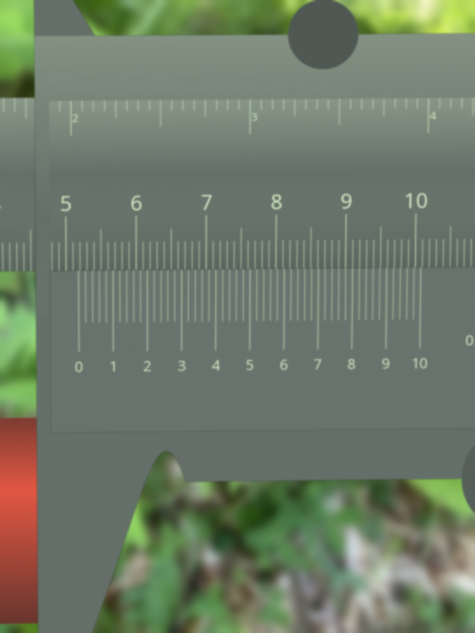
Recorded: 51.8,mm
